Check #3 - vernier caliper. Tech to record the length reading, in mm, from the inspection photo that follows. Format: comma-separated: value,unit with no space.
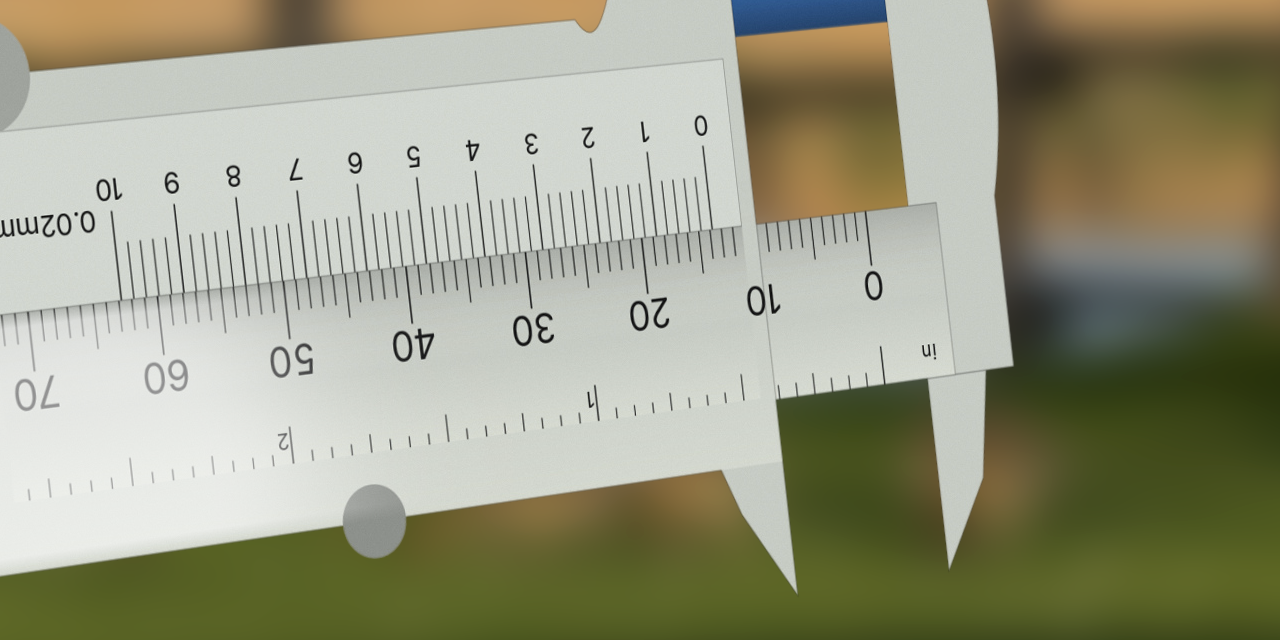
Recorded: 13.8,mm
